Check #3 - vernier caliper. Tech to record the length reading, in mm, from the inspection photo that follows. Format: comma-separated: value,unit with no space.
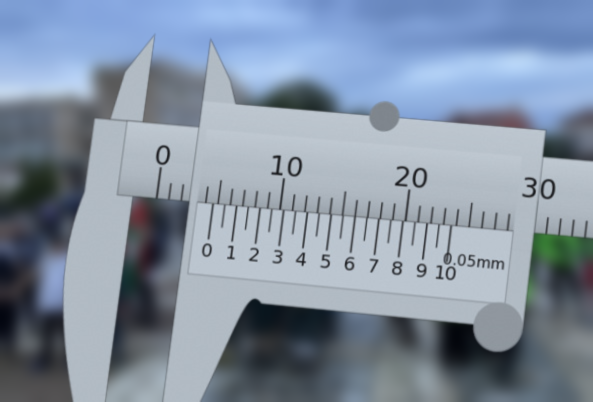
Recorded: 4.6,mm
